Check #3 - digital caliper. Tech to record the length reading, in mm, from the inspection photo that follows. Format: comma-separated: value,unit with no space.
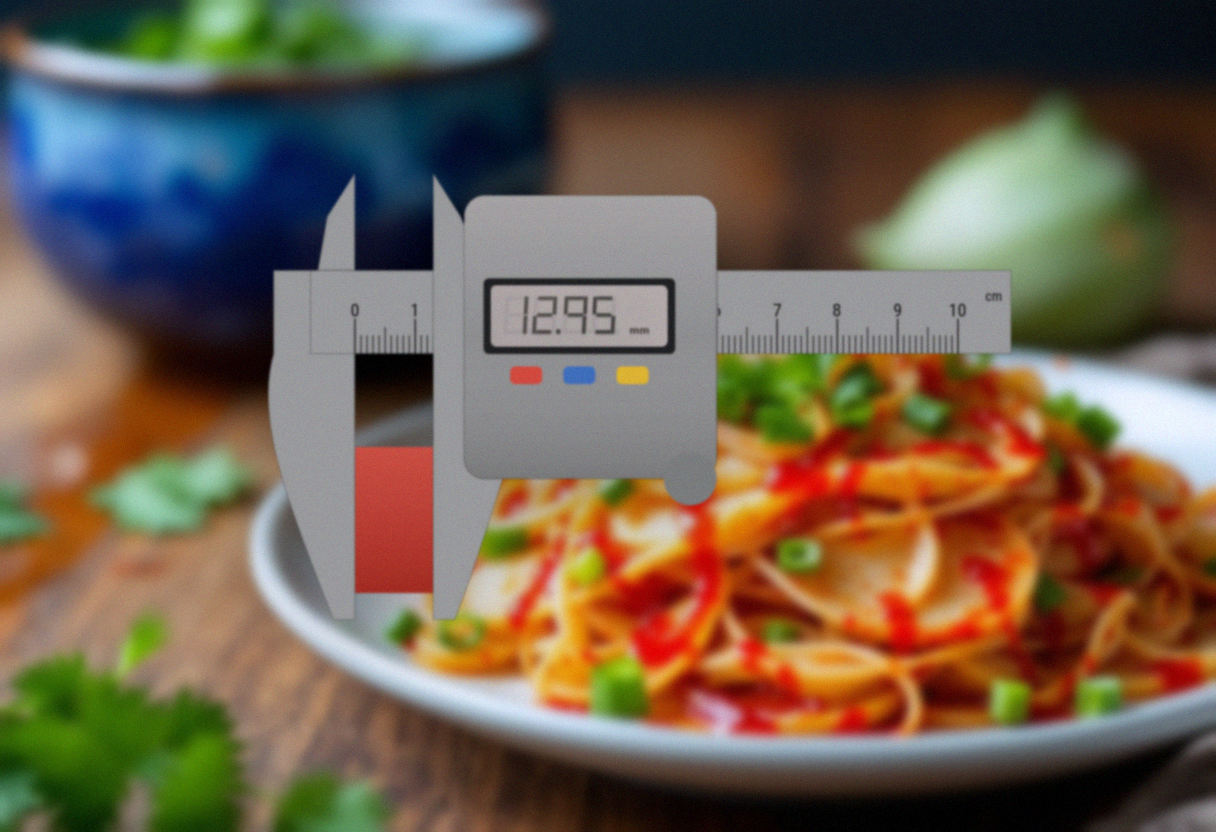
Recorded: 12.95,mm
